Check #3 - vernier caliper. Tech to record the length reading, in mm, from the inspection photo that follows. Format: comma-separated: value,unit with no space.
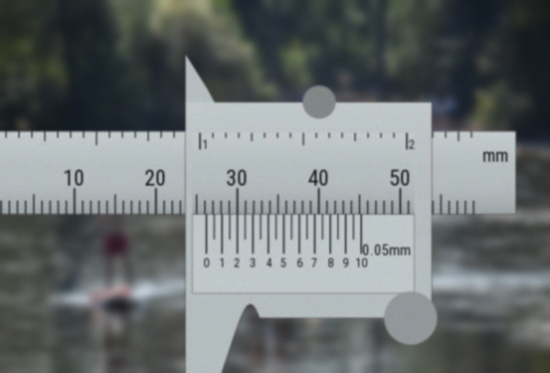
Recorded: 26.2,mm
